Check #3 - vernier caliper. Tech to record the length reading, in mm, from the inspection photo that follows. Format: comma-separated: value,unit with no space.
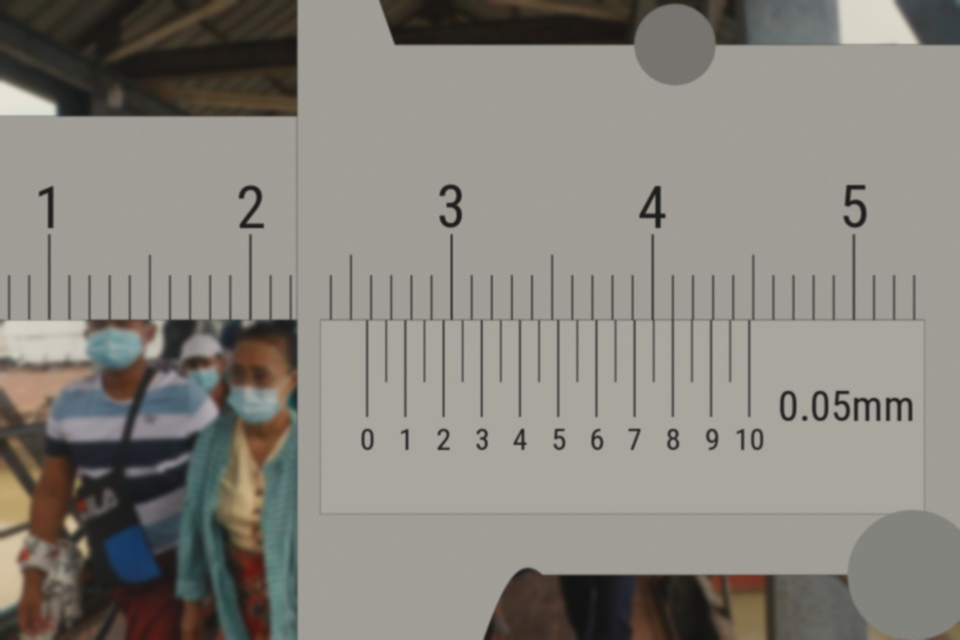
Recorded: 25.8,mm
